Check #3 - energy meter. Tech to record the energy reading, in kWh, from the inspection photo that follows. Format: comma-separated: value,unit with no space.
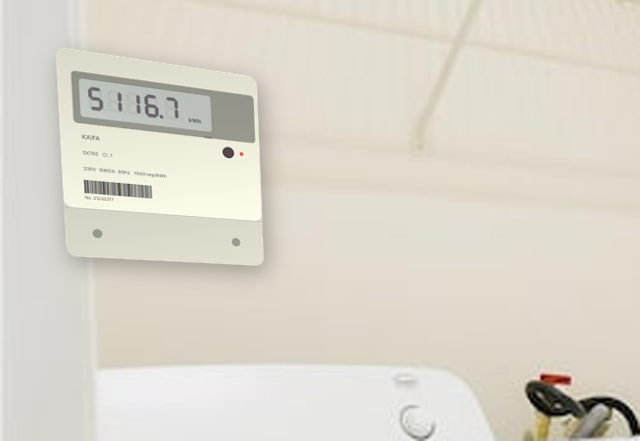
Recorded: 5116.7,kWh
